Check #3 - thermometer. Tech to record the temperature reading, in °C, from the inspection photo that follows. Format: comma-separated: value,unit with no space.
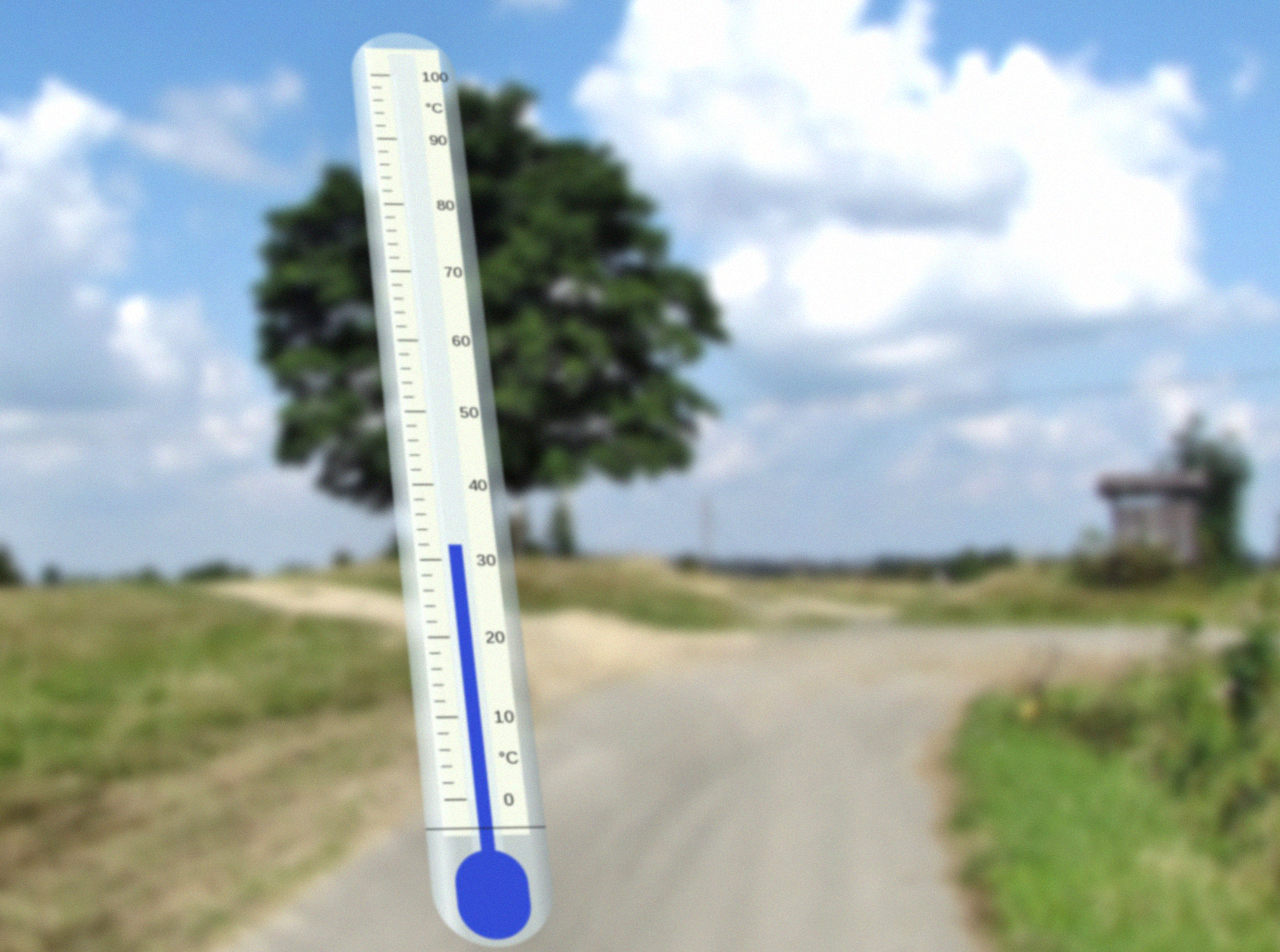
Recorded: 32,°C
